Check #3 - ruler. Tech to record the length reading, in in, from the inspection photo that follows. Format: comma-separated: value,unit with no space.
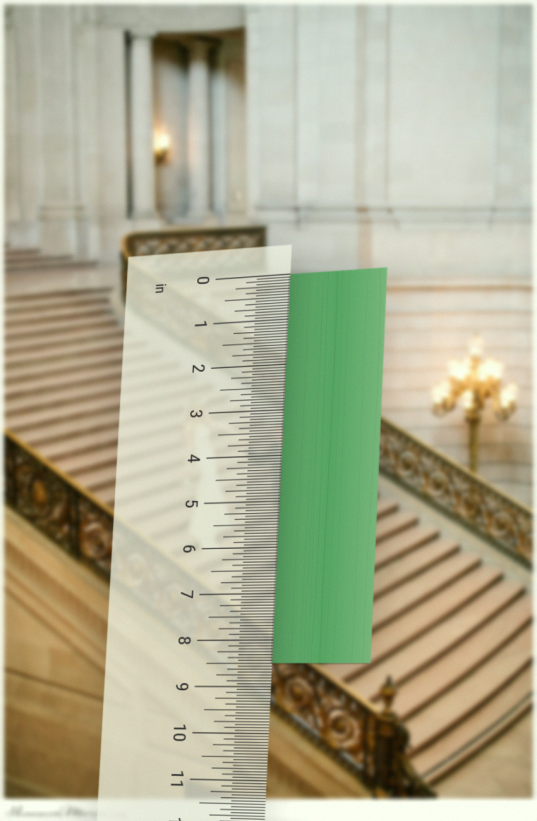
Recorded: 8.5,in
